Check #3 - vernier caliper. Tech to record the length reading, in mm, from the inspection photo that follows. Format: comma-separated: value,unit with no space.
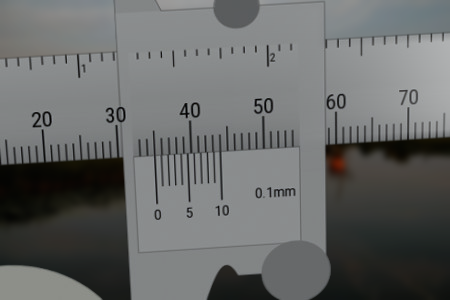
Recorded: 35.0,mm
